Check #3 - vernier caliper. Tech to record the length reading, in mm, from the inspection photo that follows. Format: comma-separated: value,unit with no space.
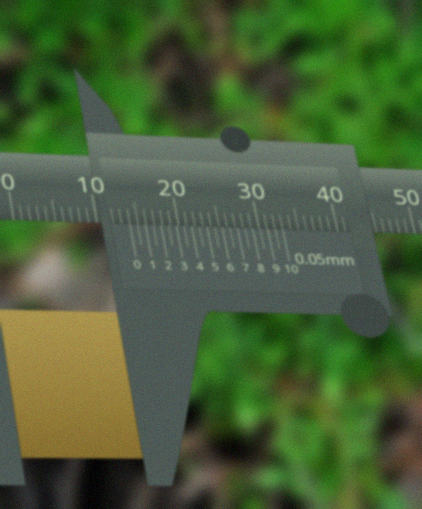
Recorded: 14.0,mm
